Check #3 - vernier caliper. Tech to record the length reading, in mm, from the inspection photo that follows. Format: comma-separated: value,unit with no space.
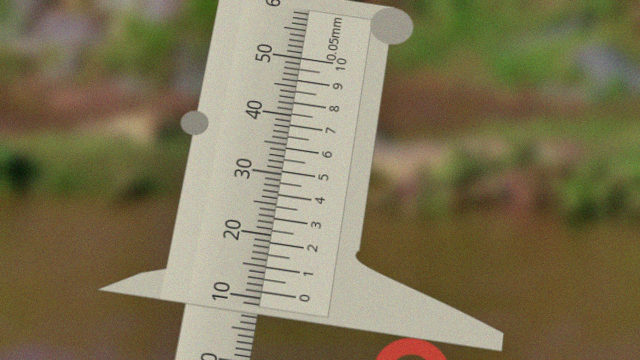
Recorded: 11.0,mm
